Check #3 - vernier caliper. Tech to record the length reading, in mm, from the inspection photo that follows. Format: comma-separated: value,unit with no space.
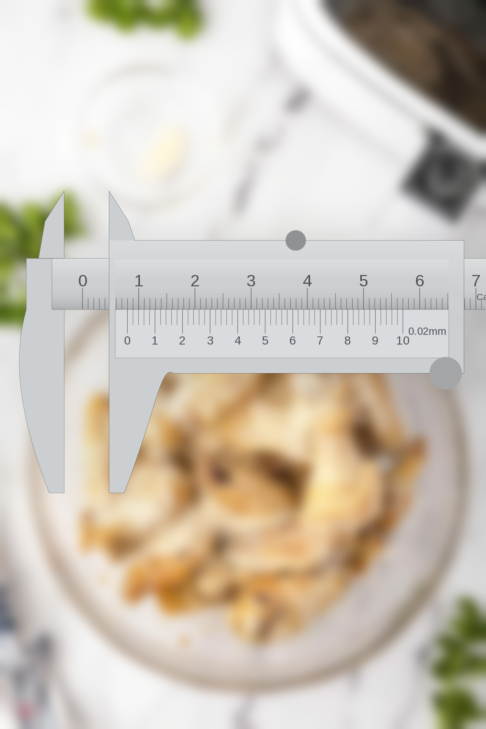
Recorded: 8.0,mm
